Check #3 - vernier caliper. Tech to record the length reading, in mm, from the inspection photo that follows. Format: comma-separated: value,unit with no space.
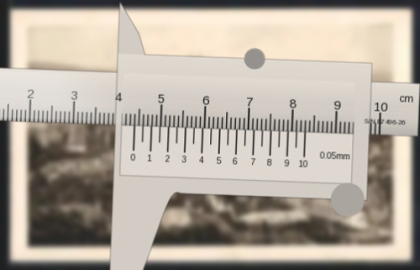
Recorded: 44.0,mm
